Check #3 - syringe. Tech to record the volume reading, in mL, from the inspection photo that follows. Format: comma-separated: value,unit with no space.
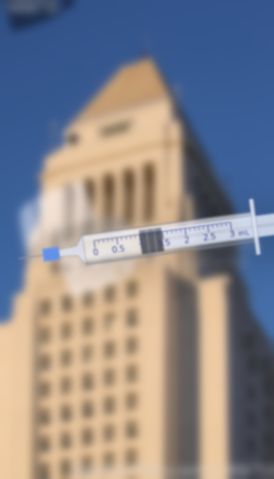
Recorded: 1,mL
